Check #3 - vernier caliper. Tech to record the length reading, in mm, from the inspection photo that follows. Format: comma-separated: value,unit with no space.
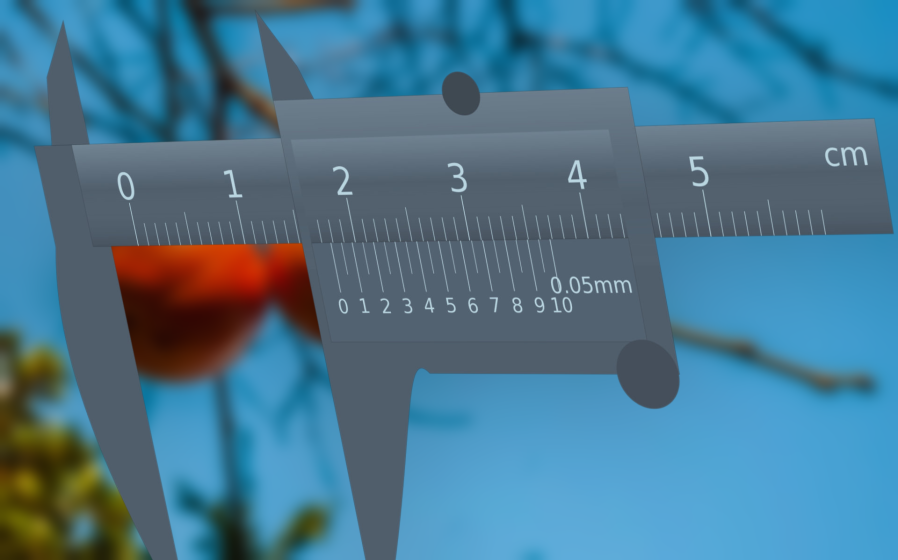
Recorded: 17.8,mm
